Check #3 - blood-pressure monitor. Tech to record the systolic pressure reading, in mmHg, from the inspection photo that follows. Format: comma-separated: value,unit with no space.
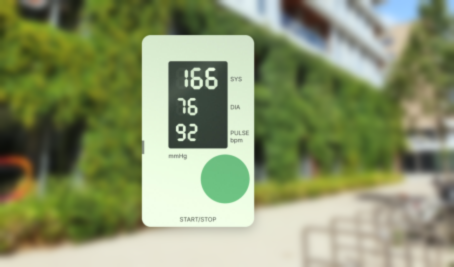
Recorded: 166,mmHg
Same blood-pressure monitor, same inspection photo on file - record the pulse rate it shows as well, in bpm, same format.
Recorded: 92,bpm
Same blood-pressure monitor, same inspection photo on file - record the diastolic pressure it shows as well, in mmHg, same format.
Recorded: 76,mmHg
